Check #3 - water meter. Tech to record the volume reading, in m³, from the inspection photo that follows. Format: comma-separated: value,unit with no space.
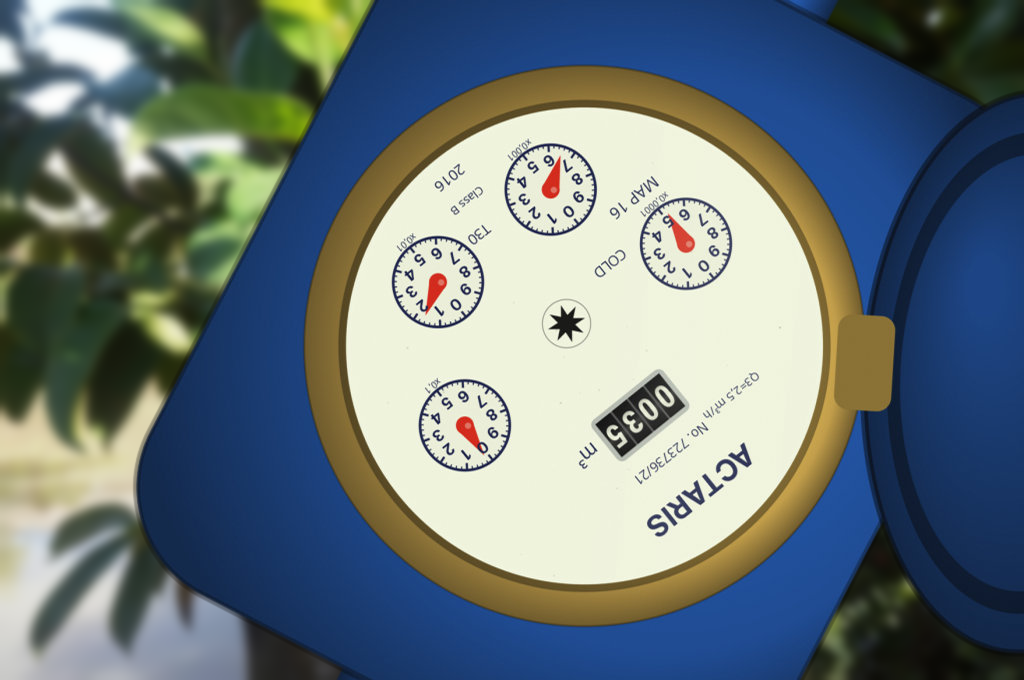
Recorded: 35.0165,m³
